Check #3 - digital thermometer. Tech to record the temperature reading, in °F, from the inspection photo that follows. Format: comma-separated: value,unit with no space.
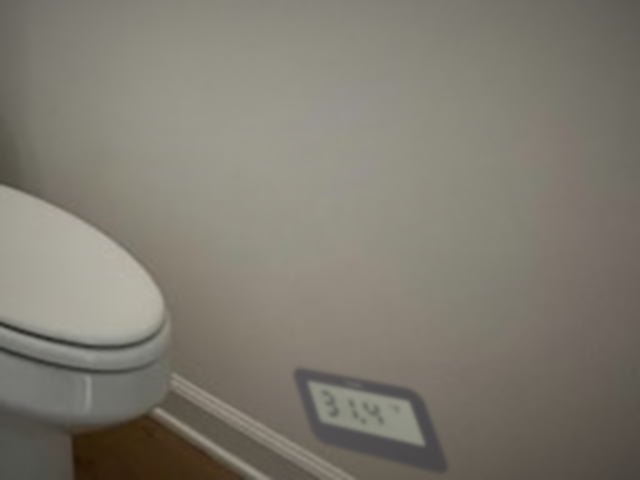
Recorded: 31.4,°F
